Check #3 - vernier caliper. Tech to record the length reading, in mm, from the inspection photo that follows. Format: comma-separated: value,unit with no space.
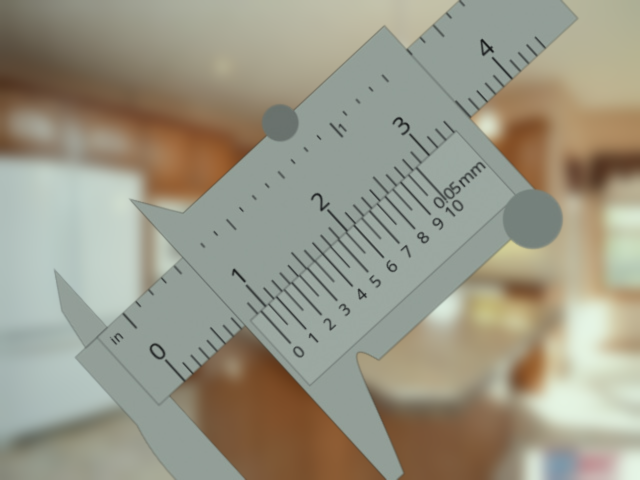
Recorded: 9.4,mm
